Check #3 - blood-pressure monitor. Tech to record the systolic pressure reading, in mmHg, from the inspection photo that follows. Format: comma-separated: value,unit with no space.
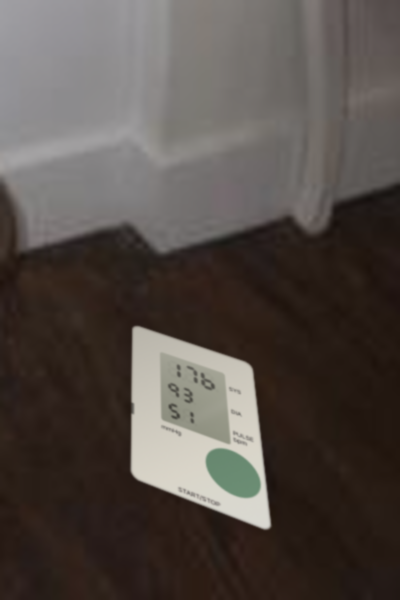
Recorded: 176,mmHg
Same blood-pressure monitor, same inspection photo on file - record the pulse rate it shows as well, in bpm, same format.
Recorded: 51,bpm
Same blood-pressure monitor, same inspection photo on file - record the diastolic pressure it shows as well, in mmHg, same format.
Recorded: 93,mmHg
